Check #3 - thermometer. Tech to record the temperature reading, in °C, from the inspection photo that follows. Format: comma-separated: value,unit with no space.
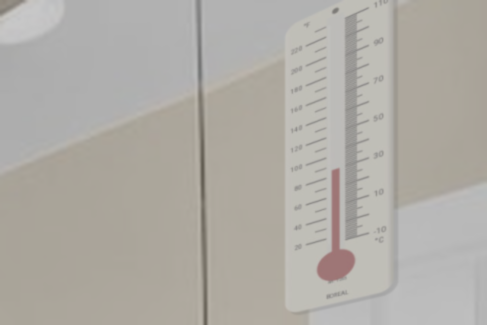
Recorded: 30,°C
